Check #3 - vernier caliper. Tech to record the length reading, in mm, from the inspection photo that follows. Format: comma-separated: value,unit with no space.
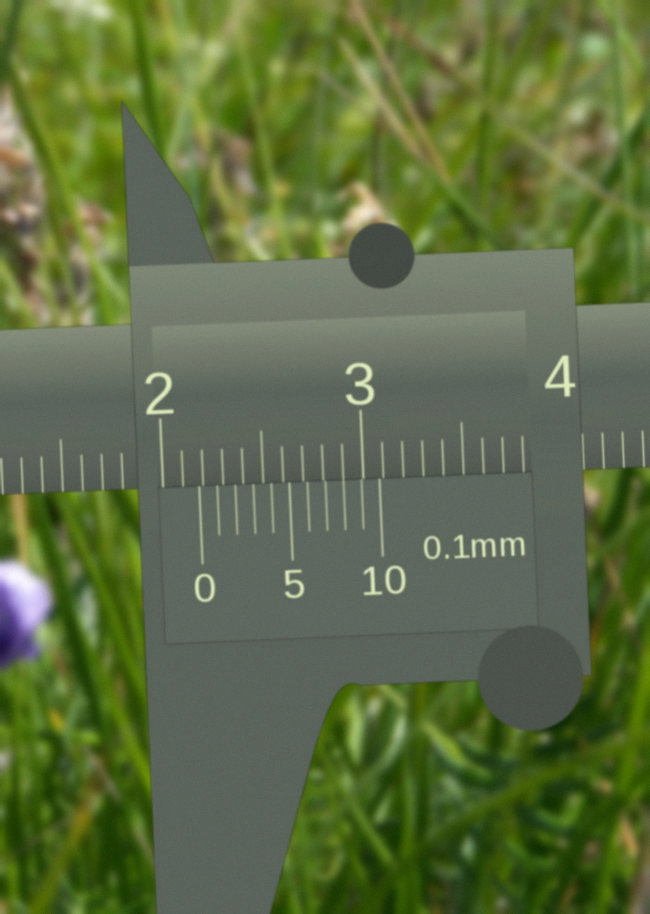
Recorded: 21.8,mm
